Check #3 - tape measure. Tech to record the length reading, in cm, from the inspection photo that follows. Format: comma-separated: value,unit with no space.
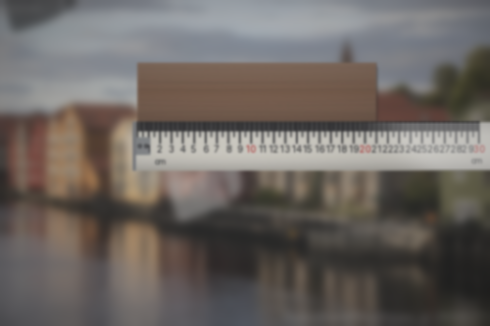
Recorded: 21,cm
